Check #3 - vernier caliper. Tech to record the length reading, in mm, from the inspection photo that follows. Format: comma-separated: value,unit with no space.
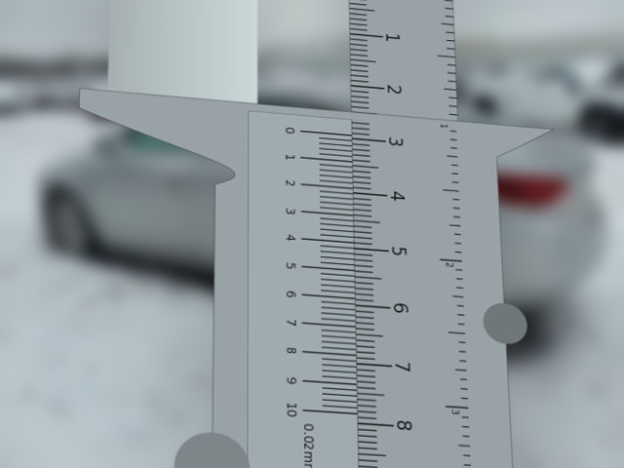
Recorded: 29.4,mm
